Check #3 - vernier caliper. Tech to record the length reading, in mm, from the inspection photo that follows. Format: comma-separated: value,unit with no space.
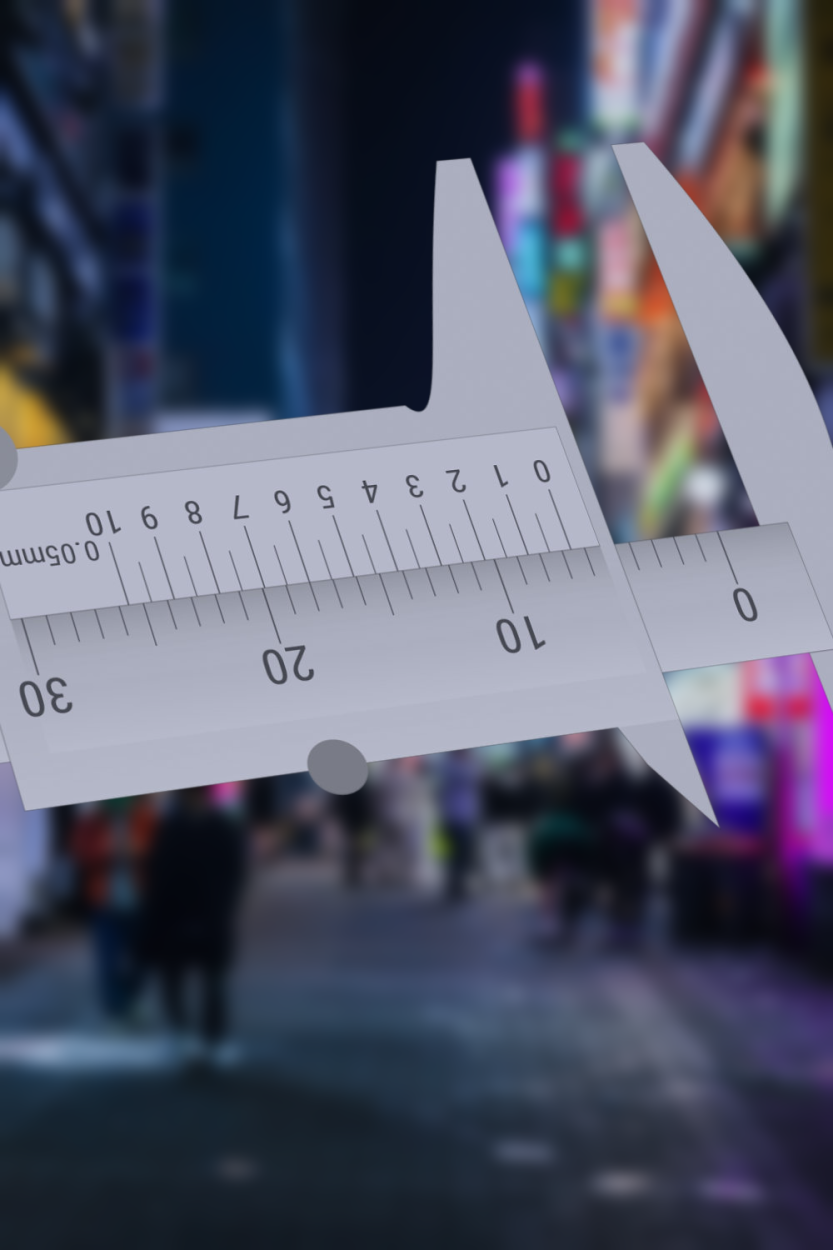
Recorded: 6.6,mm
